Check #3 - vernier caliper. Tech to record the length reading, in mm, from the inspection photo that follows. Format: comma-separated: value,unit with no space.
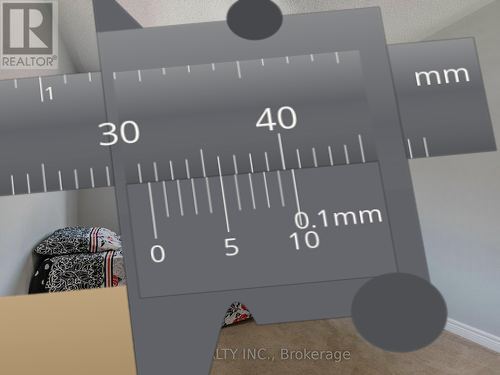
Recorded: 31.5,mm
